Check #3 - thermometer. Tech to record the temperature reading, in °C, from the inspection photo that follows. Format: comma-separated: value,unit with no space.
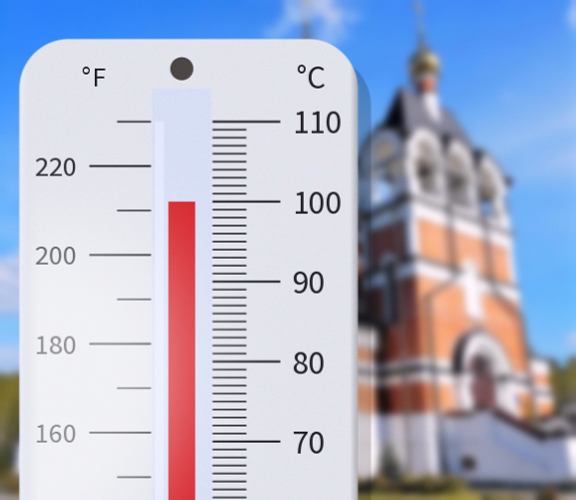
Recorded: 100,°C
